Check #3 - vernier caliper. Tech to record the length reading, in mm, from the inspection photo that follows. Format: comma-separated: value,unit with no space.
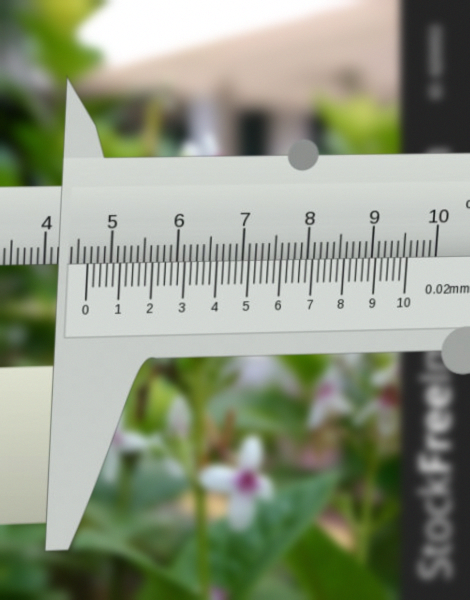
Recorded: 46.5,mm
